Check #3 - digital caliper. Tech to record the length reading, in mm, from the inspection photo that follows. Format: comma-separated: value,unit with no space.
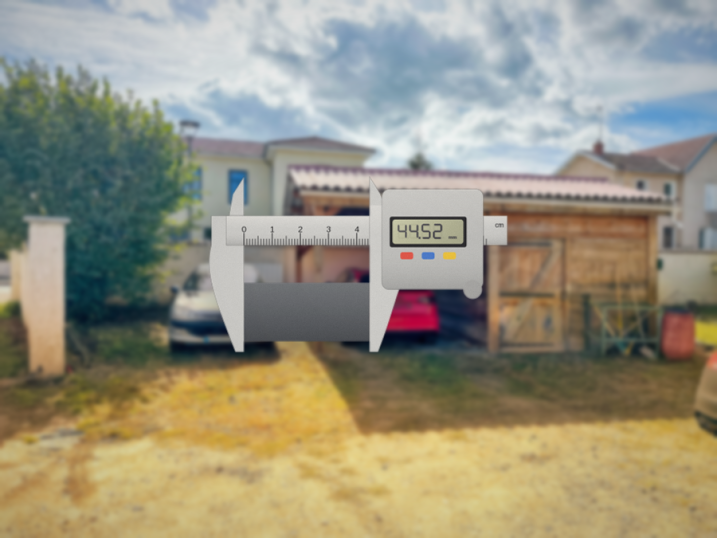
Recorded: 44.52,mm
